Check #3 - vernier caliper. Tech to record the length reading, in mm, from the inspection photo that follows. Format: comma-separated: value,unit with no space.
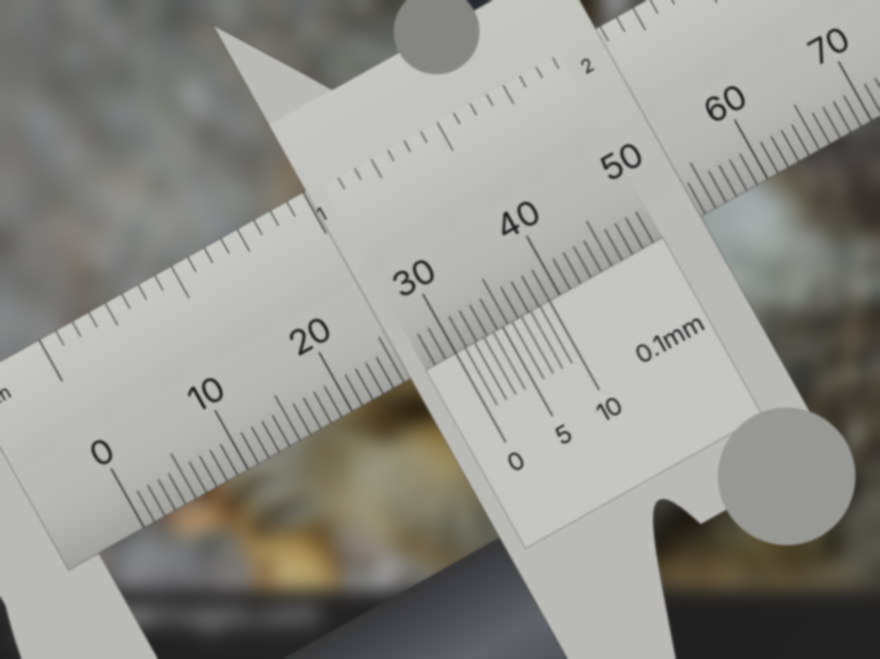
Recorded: 30.0,mm
